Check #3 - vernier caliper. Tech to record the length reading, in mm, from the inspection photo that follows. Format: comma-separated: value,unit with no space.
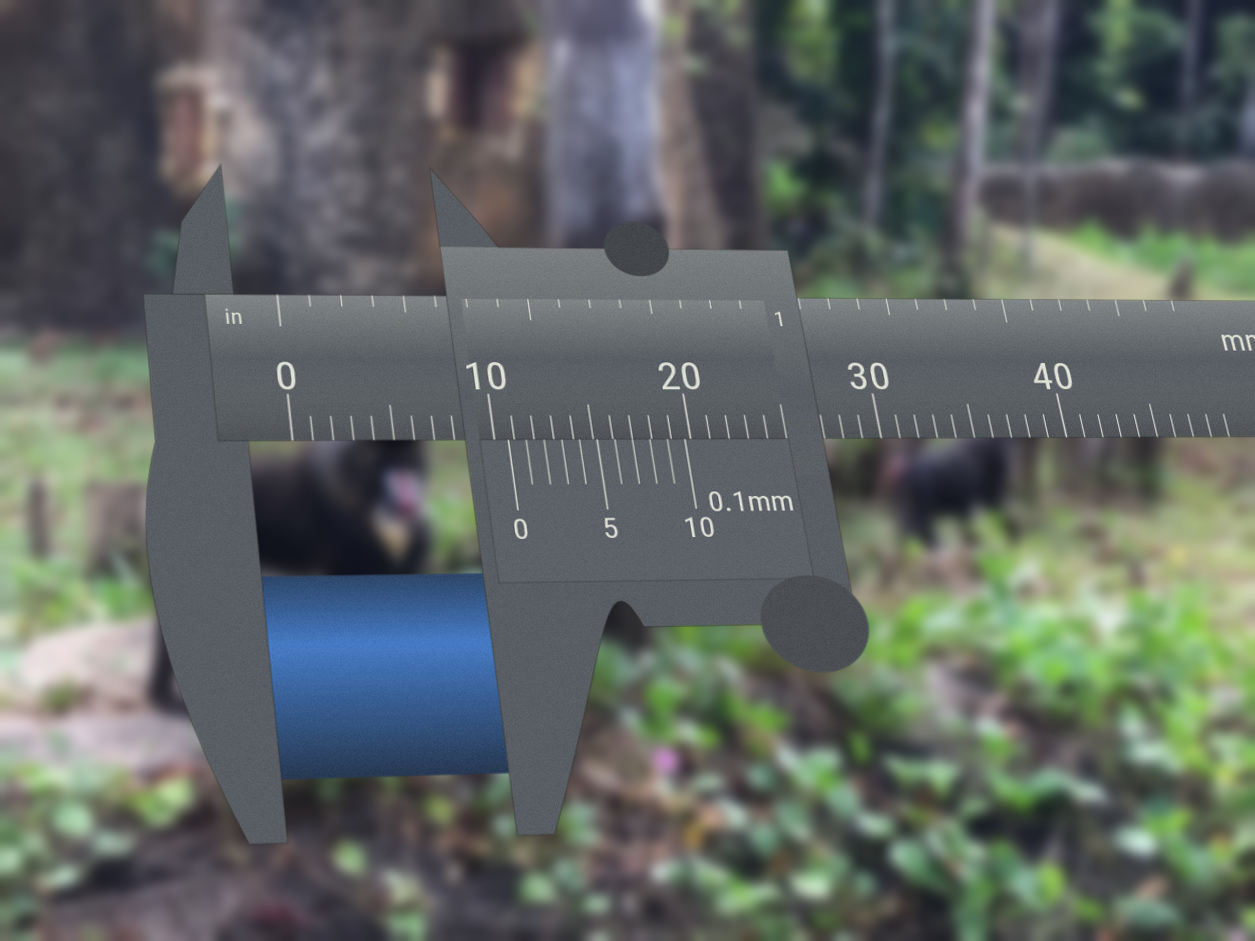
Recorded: 10.7,mm
